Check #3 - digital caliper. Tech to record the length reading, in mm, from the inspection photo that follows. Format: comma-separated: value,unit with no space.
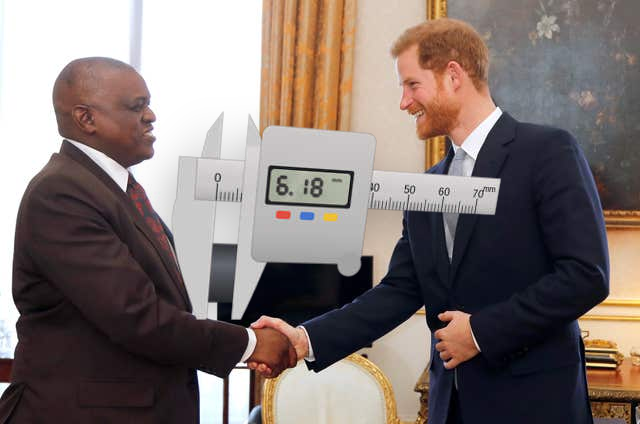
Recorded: 6.18,mm
